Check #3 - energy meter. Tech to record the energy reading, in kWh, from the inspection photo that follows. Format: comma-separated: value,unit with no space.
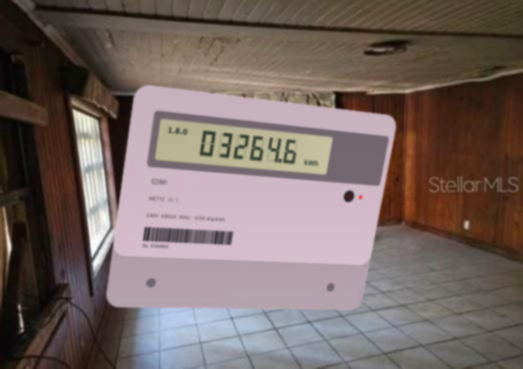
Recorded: 3264.6,kWh
